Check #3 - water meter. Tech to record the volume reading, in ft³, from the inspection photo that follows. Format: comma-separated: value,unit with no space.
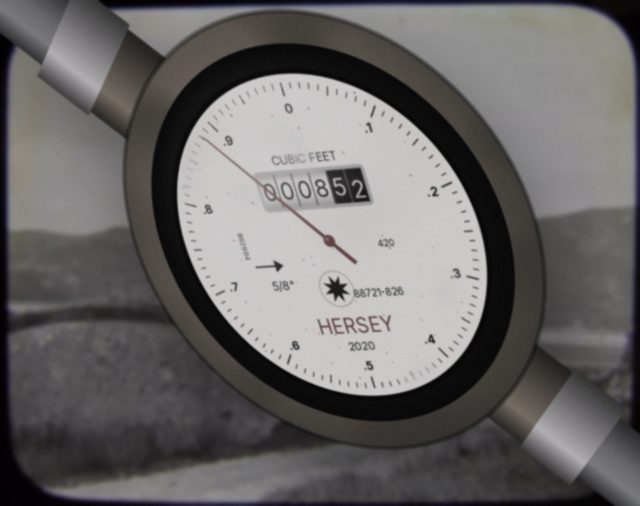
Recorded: 851.88,ft³
